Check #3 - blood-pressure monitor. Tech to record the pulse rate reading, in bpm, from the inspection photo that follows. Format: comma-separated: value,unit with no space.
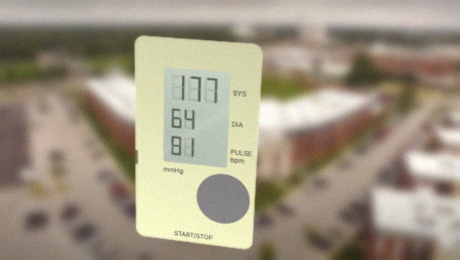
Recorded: 81,bpm
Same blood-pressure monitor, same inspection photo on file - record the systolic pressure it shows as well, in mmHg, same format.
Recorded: 177,mmHg
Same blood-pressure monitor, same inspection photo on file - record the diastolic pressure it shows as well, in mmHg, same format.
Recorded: 64,mmHg
